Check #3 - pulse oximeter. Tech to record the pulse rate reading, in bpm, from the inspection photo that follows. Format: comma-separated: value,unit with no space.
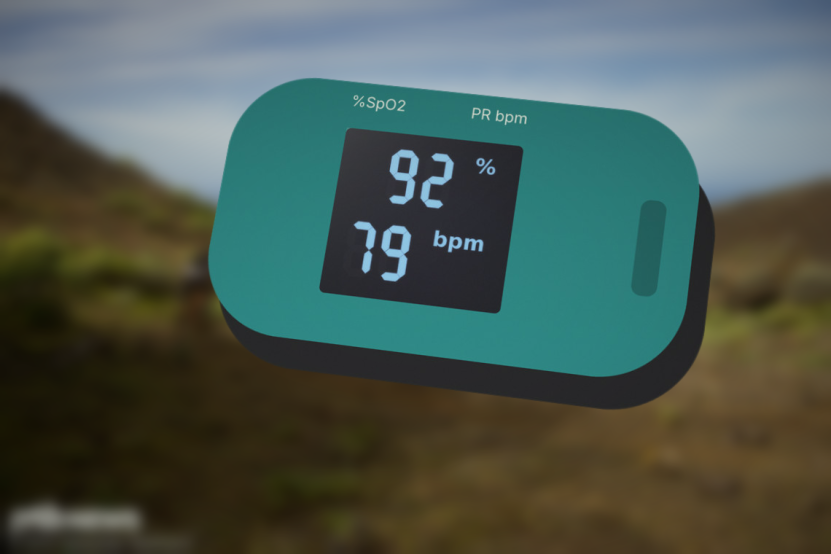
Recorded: 79,bpm
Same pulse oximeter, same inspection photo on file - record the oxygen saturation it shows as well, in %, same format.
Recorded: 92,%
